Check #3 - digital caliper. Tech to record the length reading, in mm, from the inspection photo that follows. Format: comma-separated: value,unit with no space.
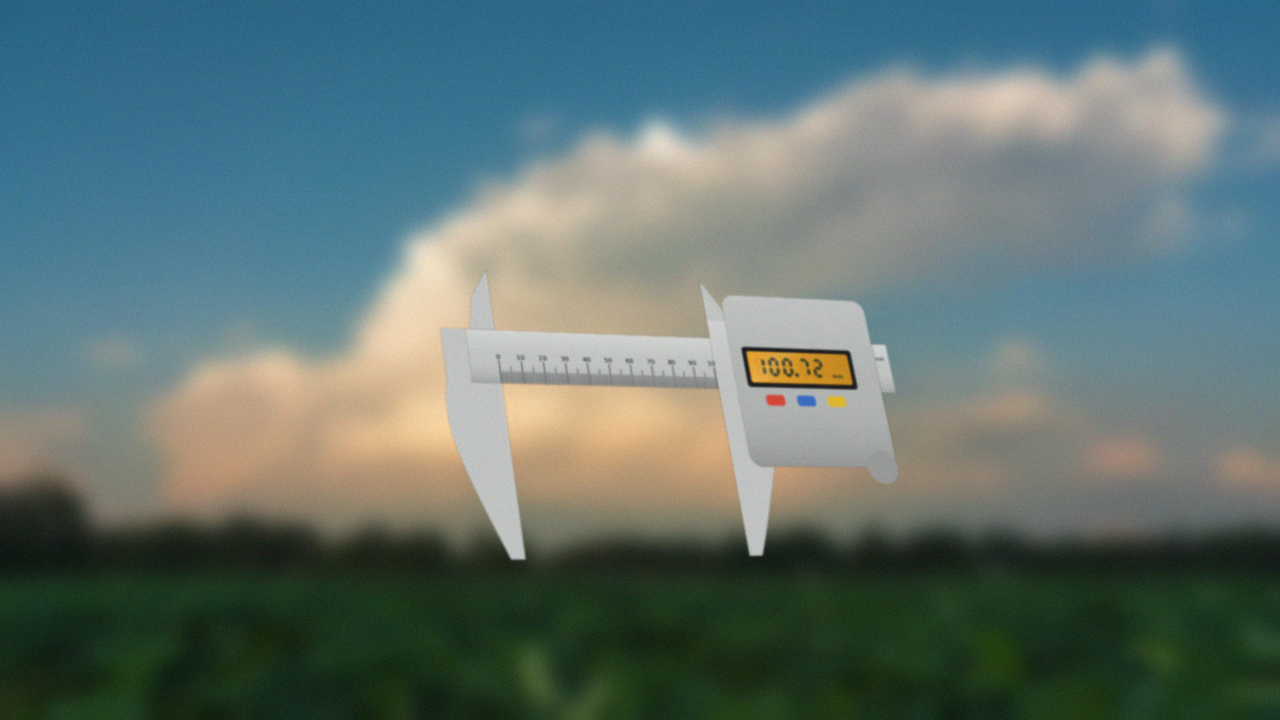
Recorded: 100.72,mm
